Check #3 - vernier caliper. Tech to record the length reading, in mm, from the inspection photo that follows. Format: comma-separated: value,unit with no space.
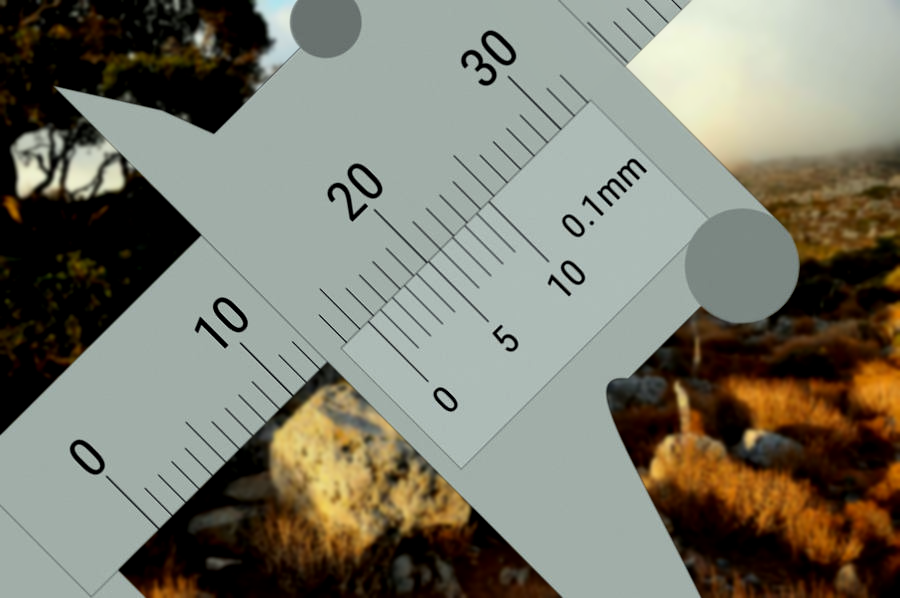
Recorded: 15.6,mm
